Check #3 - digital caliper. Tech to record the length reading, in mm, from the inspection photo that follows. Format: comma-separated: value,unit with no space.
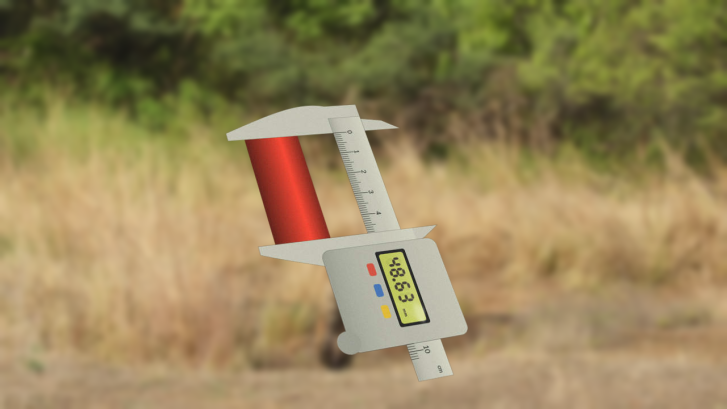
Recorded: 48.63,mm
